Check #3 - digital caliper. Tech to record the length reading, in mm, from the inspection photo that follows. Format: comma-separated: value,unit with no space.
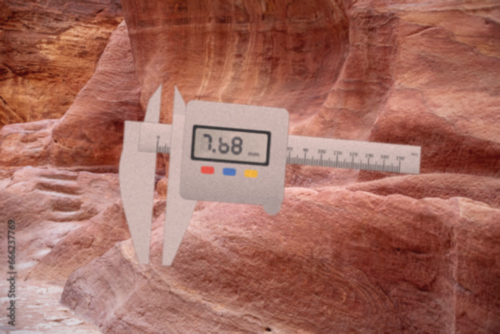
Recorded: 7.68,mm
